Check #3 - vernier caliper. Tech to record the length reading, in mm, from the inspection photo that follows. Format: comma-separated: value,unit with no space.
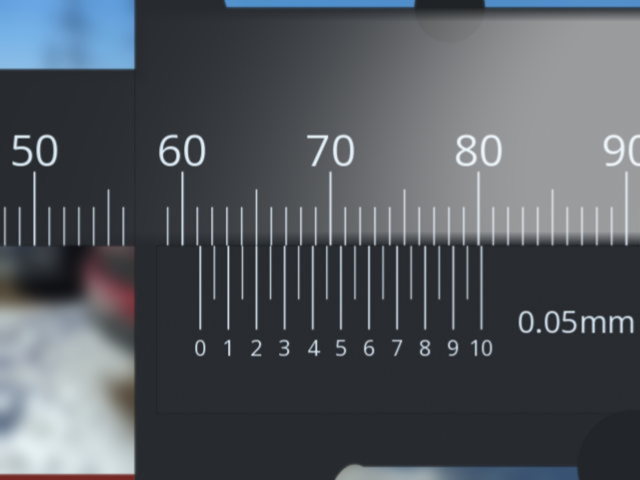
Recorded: 61.2,mm
